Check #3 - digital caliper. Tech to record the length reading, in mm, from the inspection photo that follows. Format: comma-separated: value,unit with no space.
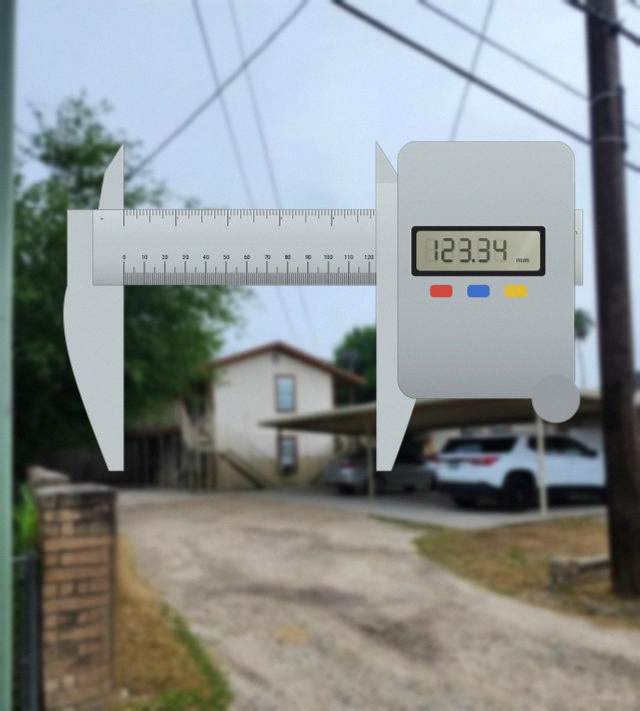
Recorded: 123.34,mm
